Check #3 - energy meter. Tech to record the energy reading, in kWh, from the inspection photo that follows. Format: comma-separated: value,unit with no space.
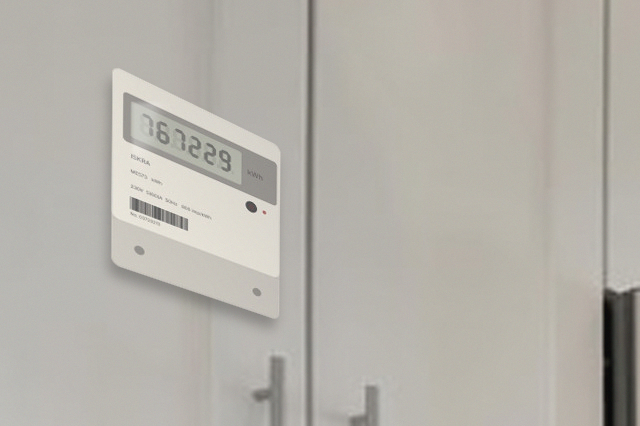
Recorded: 767229,kWh
